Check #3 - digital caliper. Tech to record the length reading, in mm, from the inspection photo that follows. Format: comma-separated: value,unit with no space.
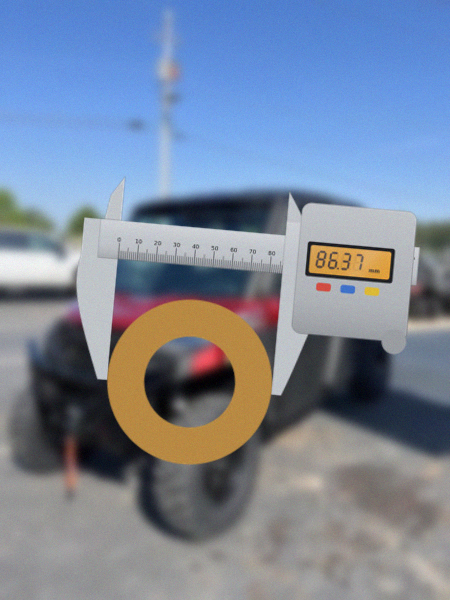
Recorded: 86.37,mm
